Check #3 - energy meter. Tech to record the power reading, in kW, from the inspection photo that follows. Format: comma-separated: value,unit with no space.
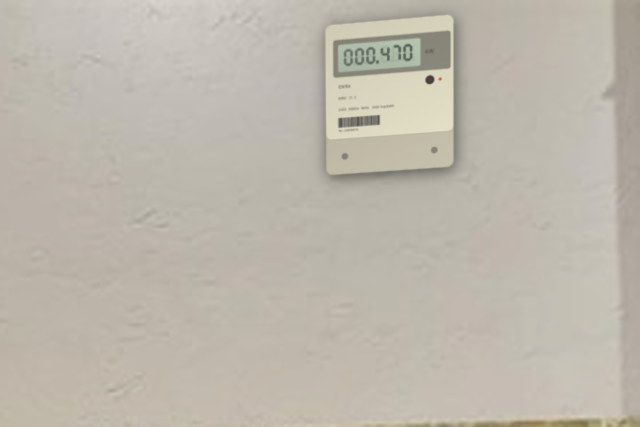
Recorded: 0.470,kW
